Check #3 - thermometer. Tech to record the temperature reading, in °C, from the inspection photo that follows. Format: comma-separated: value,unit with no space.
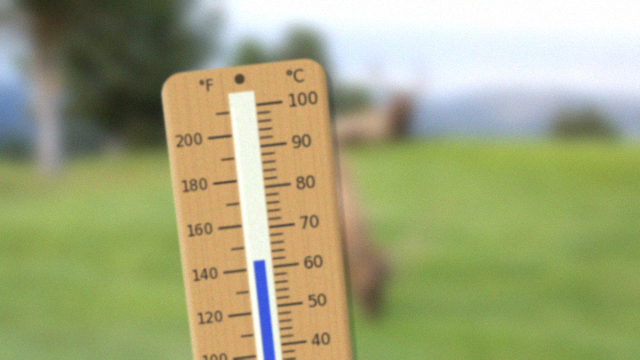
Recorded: 62,°C
